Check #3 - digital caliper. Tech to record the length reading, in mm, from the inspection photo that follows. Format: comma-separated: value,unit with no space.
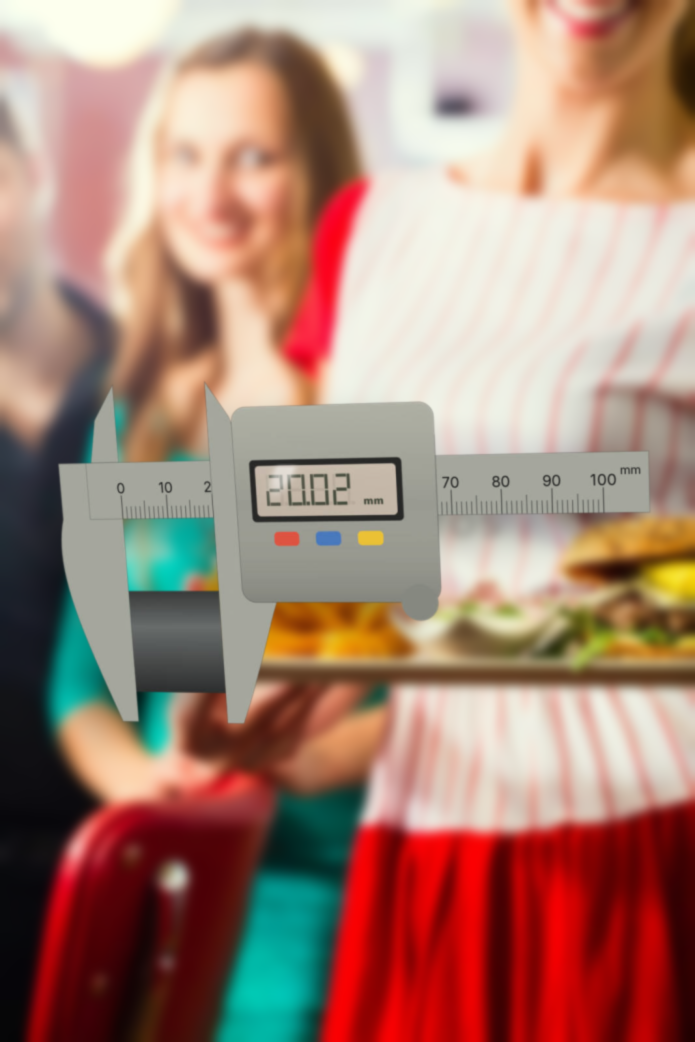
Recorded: 20.02,mm
